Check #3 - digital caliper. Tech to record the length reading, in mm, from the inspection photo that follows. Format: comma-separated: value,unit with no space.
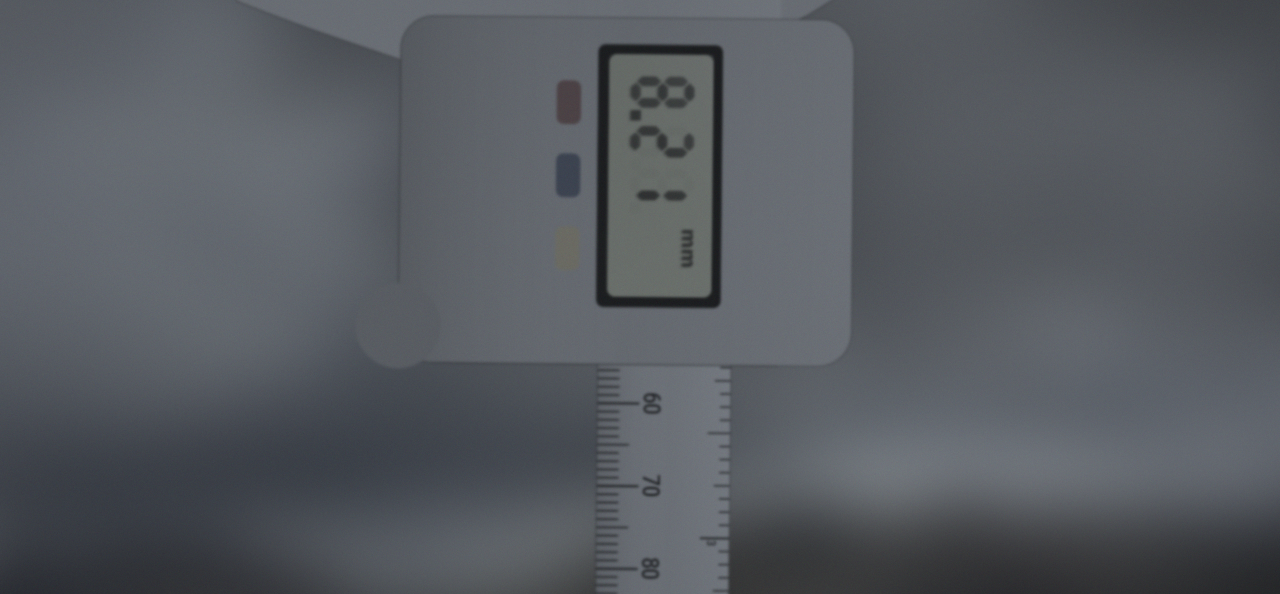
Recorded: 8.21,mm
